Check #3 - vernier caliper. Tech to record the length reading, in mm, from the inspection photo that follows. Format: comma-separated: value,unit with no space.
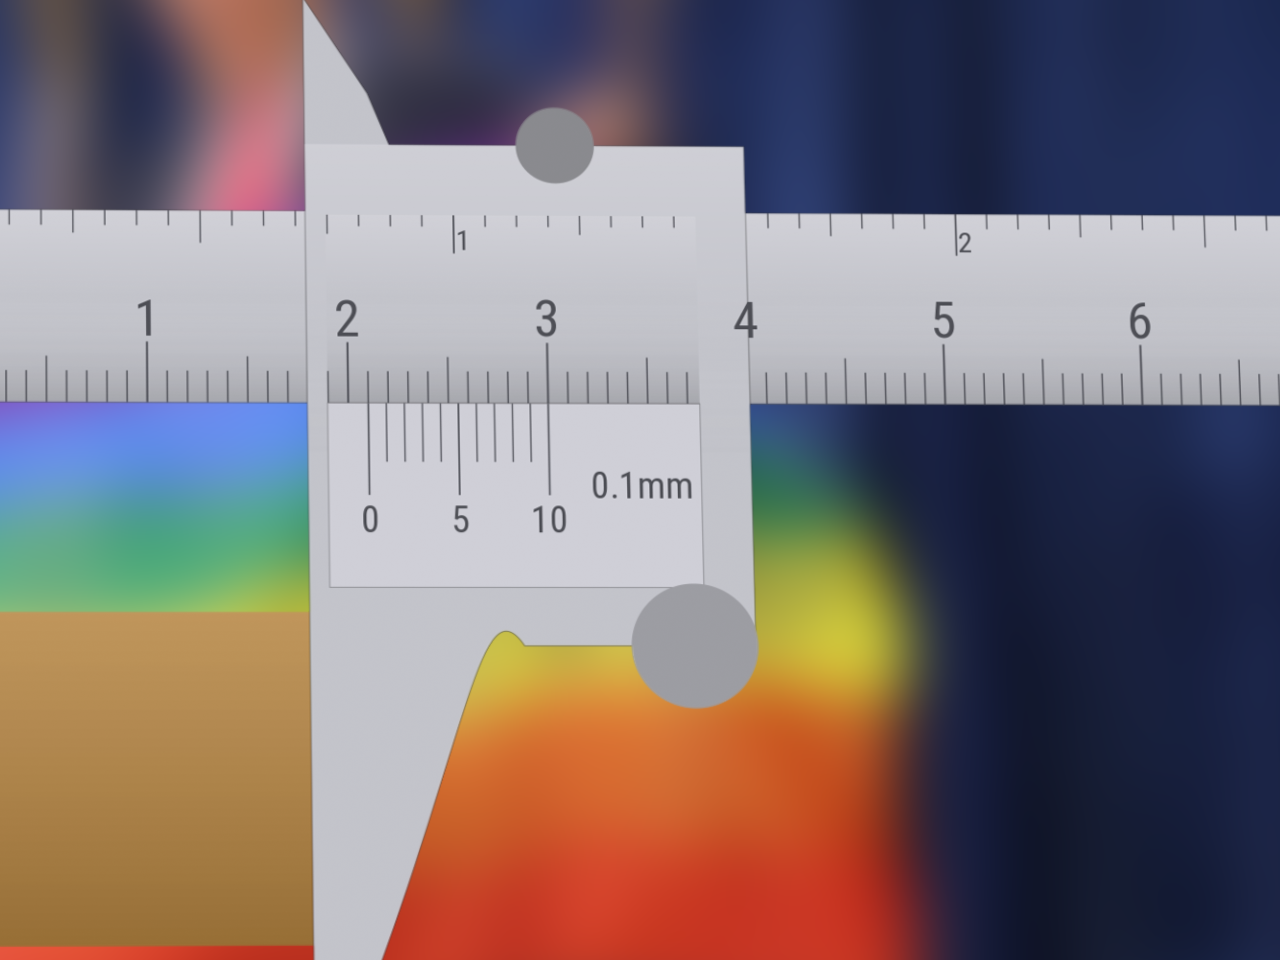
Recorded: 21.0,mm
